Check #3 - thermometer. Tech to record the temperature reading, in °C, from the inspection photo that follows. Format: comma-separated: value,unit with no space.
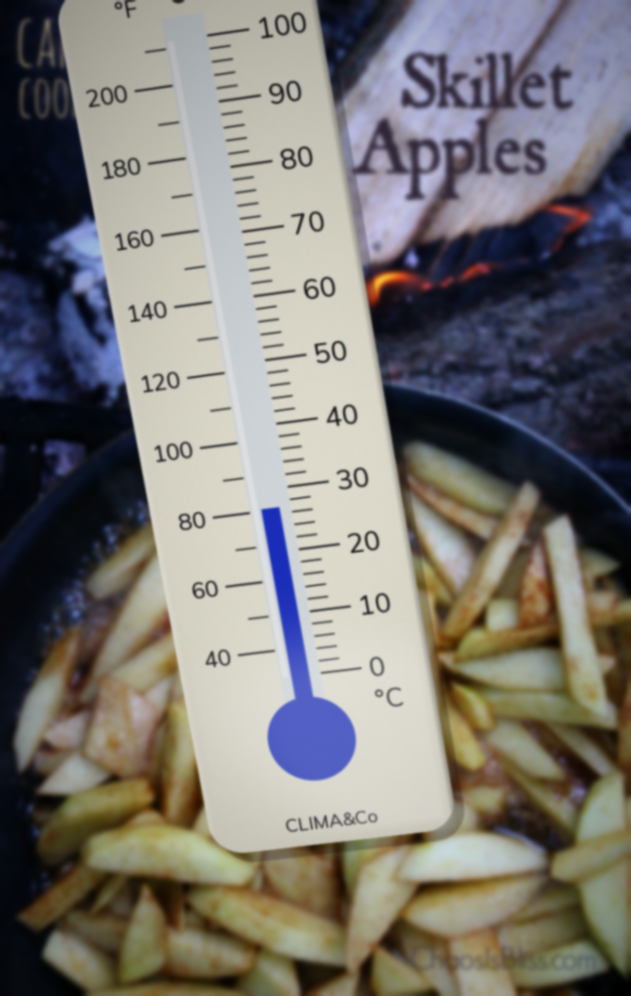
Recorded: 27,°C
